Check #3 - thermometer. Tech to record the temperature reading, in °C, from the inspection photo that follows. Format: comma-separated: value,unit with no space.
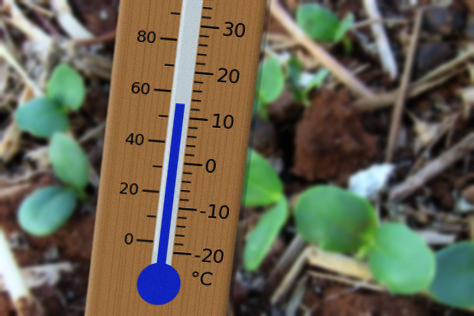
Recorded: 13,°C
